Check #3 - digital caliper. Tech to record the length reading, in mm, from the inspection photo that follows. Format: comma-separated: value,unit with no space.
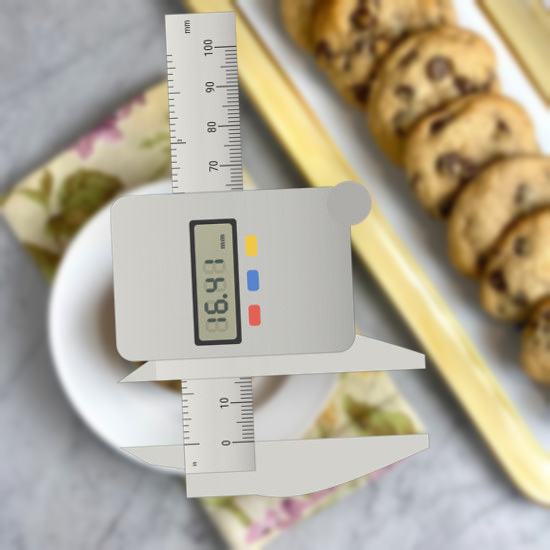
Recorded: 16.41,mm
